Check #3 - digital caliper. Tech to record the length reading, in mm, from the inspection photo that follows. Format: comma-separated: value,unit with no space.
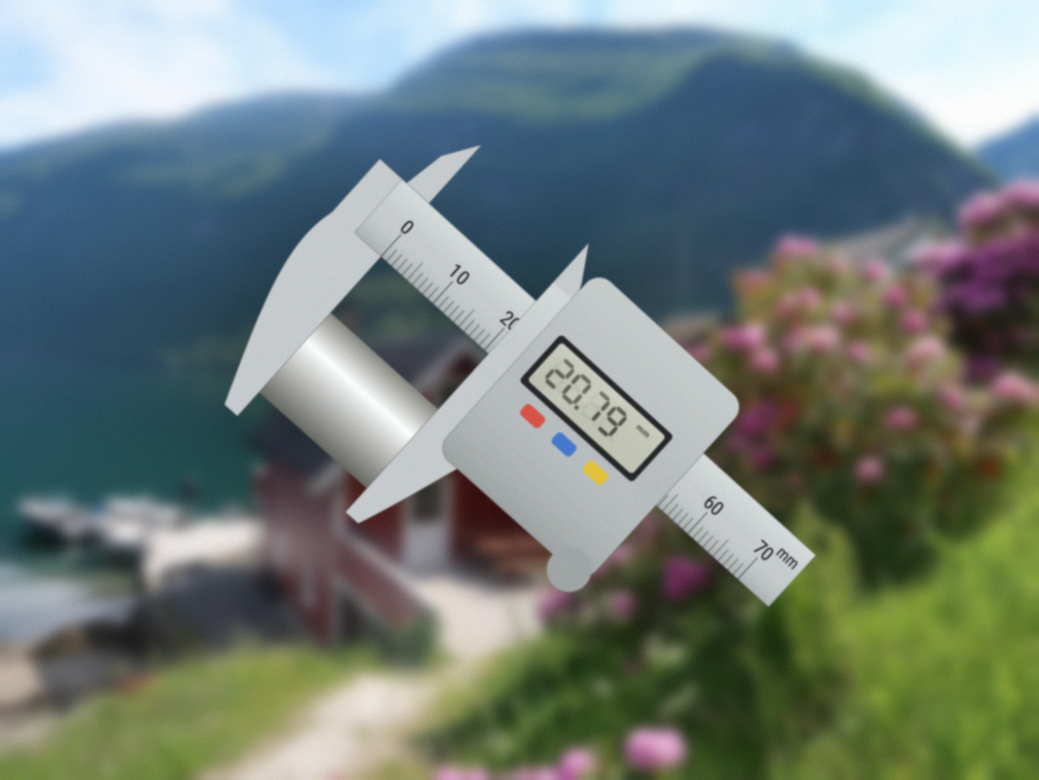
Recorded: 20.79,mm
